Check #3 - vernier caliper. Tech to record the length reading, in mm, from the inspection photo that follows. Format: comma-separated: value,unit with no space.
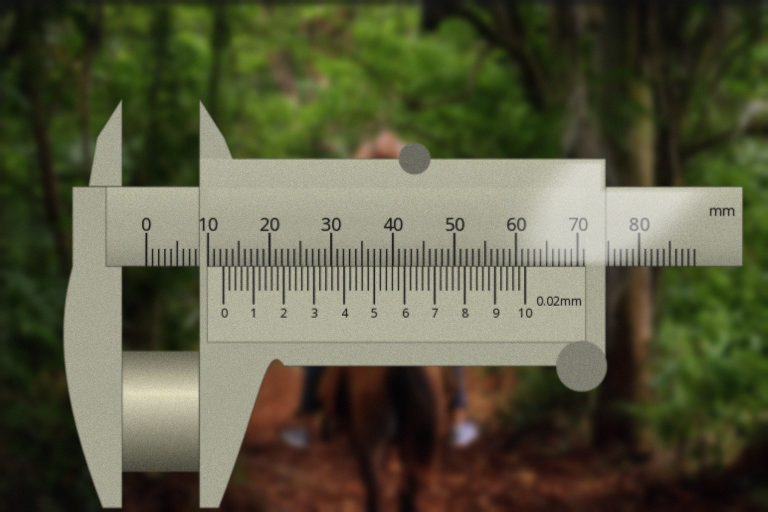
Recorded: 12.5,mm
